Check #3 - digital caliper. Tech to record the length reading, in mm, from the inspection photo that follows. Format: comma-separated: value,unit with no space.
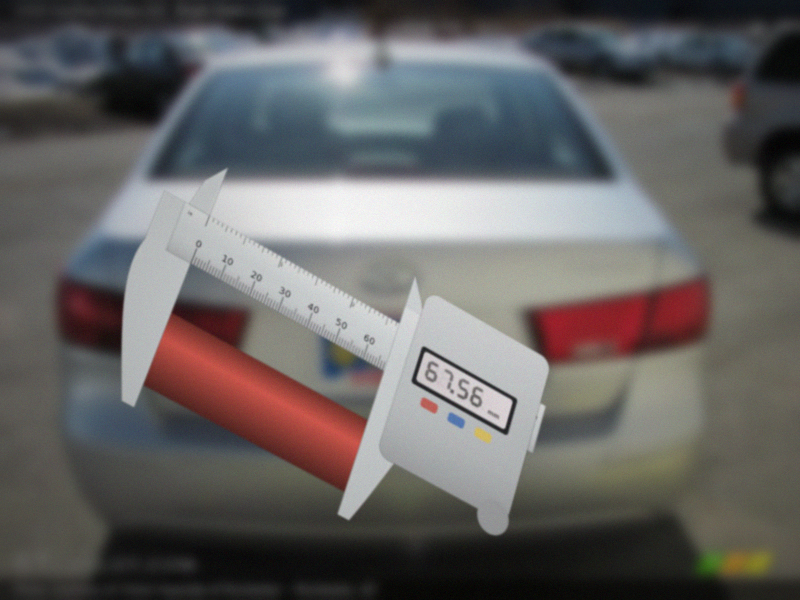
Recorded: 67.56,mm
